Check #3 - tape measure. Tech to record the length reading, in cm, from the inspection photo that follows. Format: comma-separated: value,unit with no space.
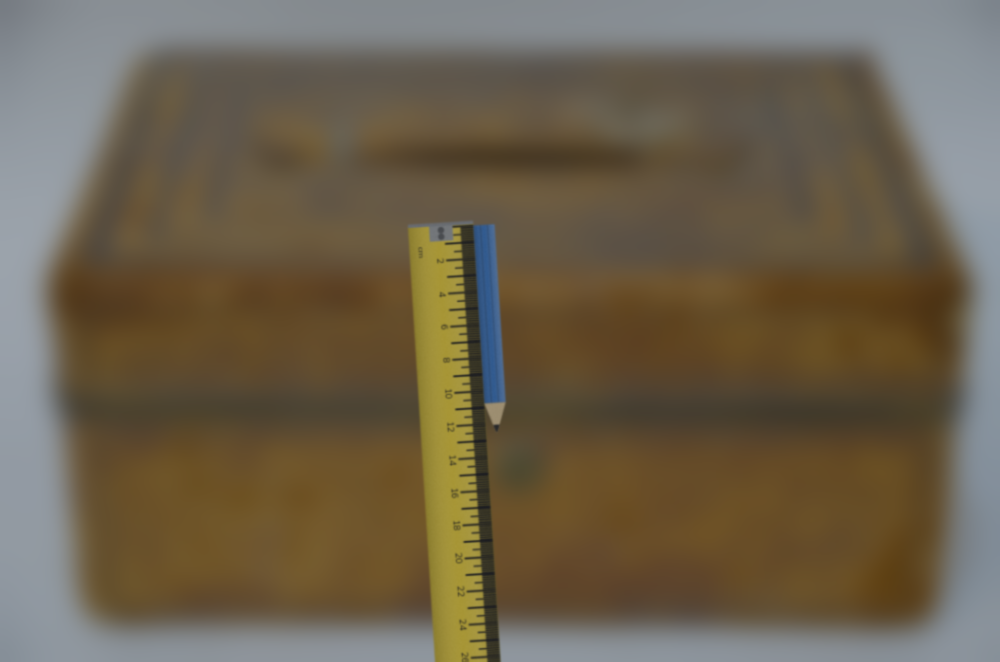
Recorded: 12.5,cm
